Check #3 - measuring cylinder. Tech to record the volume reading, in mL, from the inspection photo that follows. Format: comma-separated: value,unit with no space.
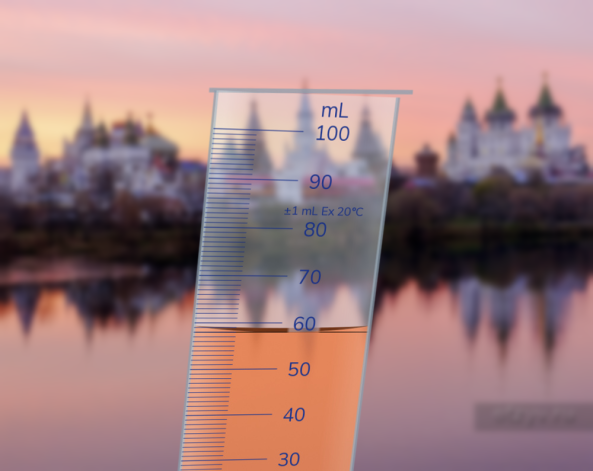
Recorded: 58,mL
